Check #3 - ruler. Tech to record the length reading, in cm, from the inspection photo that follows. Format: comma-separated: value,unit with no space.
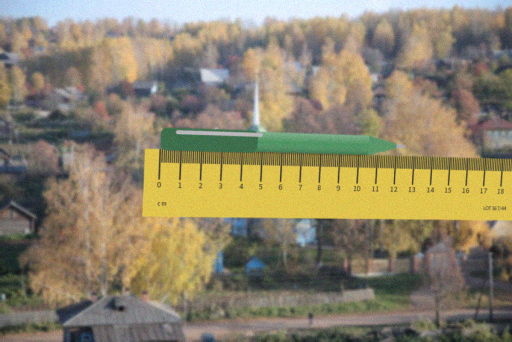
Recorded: 12.5,cm
